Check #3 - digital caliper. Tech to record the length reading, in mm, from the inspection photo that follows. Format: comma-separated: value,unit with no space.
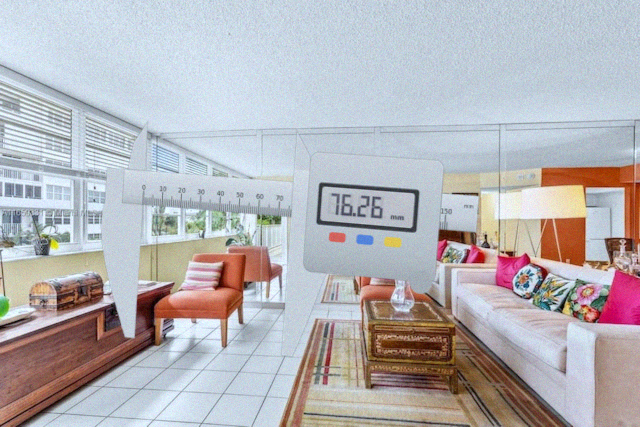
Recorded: 76.26,mm
